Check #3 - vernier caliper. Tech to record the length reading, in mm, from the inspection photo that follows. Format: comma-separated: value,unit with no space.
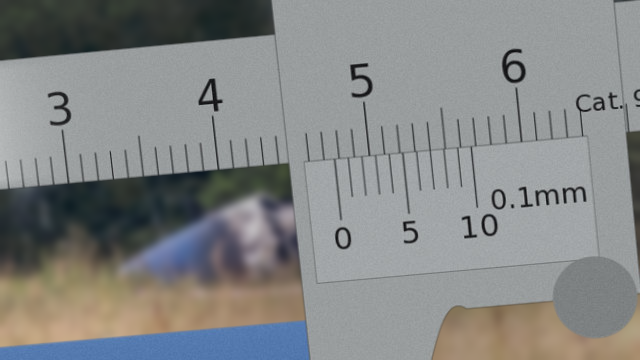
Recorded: 47.7,mm
